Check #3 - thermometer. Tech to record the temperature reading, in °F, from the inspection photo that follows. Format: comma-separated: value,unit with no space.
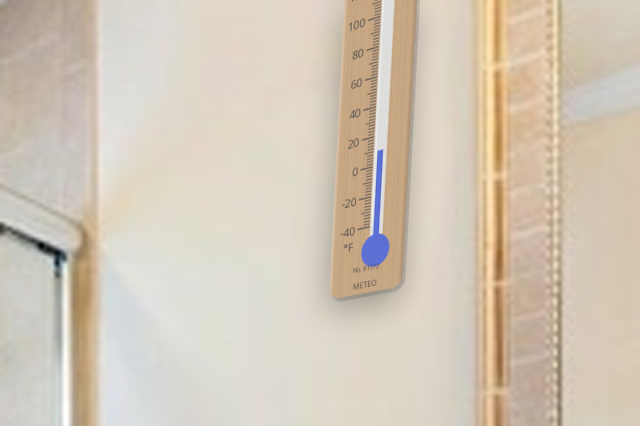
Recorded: 10,°F
